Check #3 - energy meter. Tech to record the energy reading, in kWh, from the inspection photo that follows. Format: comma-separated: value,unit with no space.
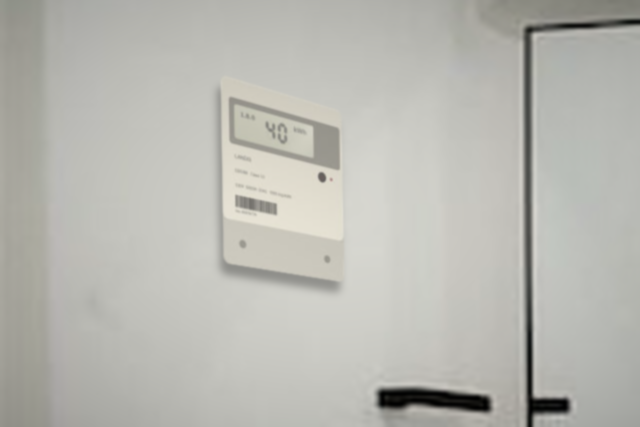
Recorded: 40,kWh
